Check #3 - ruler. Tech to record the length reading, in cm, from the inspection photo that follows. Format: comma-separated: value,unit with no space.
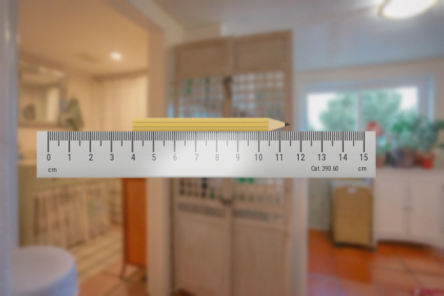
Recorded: 7.5,cm
